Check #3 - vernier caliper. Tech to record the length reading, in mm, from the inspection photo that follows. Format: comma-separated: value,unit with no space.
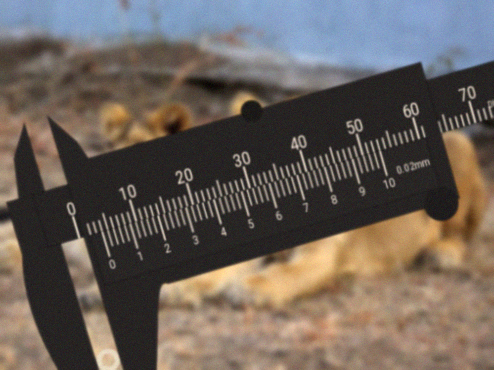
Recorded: 4.0,mm
